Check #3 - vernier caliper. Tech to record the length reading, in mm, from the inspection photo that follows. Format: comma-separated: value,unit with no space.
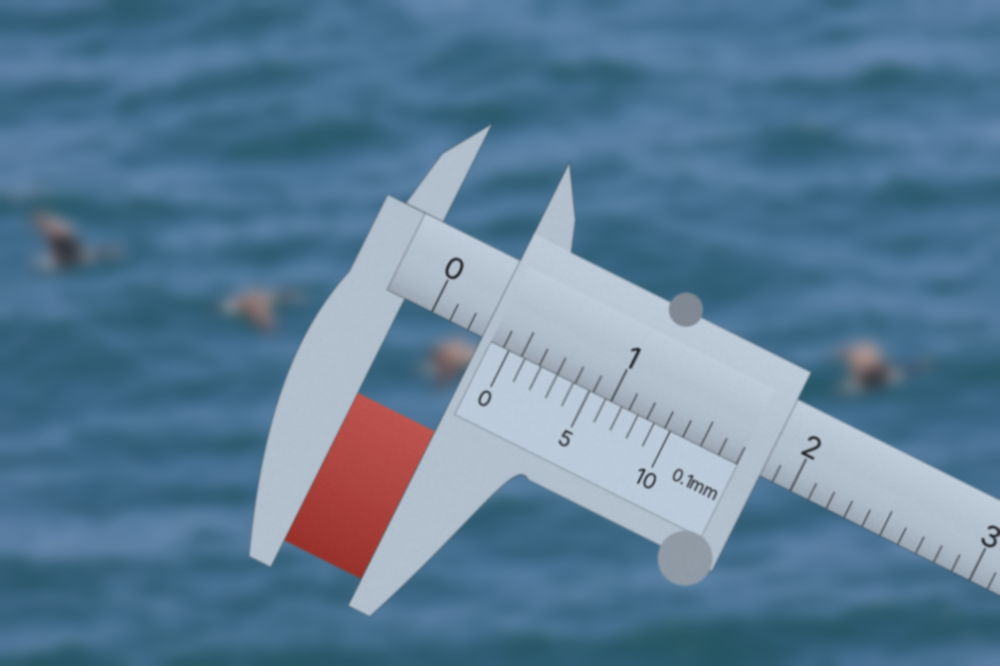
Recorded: 4.3,mm
